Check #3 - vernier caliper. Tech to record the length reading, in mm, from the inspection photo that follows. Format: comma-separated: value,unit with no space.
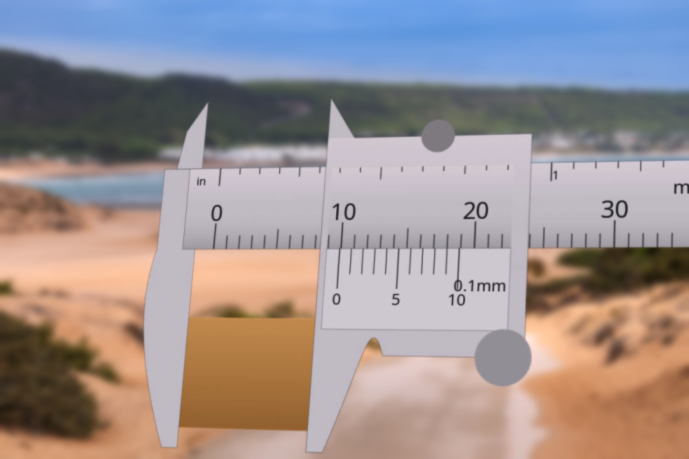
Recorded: 9.9,mm
